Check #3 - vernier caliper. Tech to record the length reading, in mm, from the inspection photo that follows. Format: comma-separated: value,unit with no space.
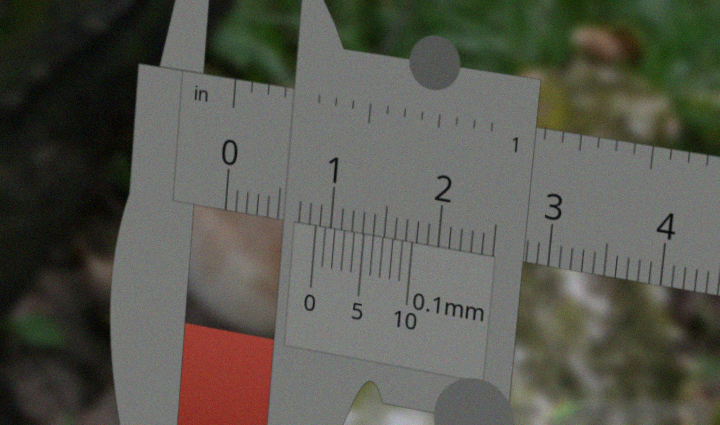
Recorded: 8.6,mm
